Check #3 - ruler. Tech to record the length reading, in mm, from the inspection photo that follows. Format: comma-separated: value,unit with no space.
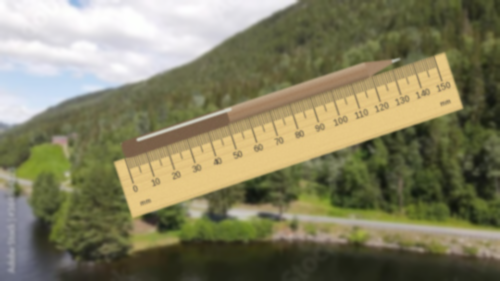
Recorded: 135,mm
